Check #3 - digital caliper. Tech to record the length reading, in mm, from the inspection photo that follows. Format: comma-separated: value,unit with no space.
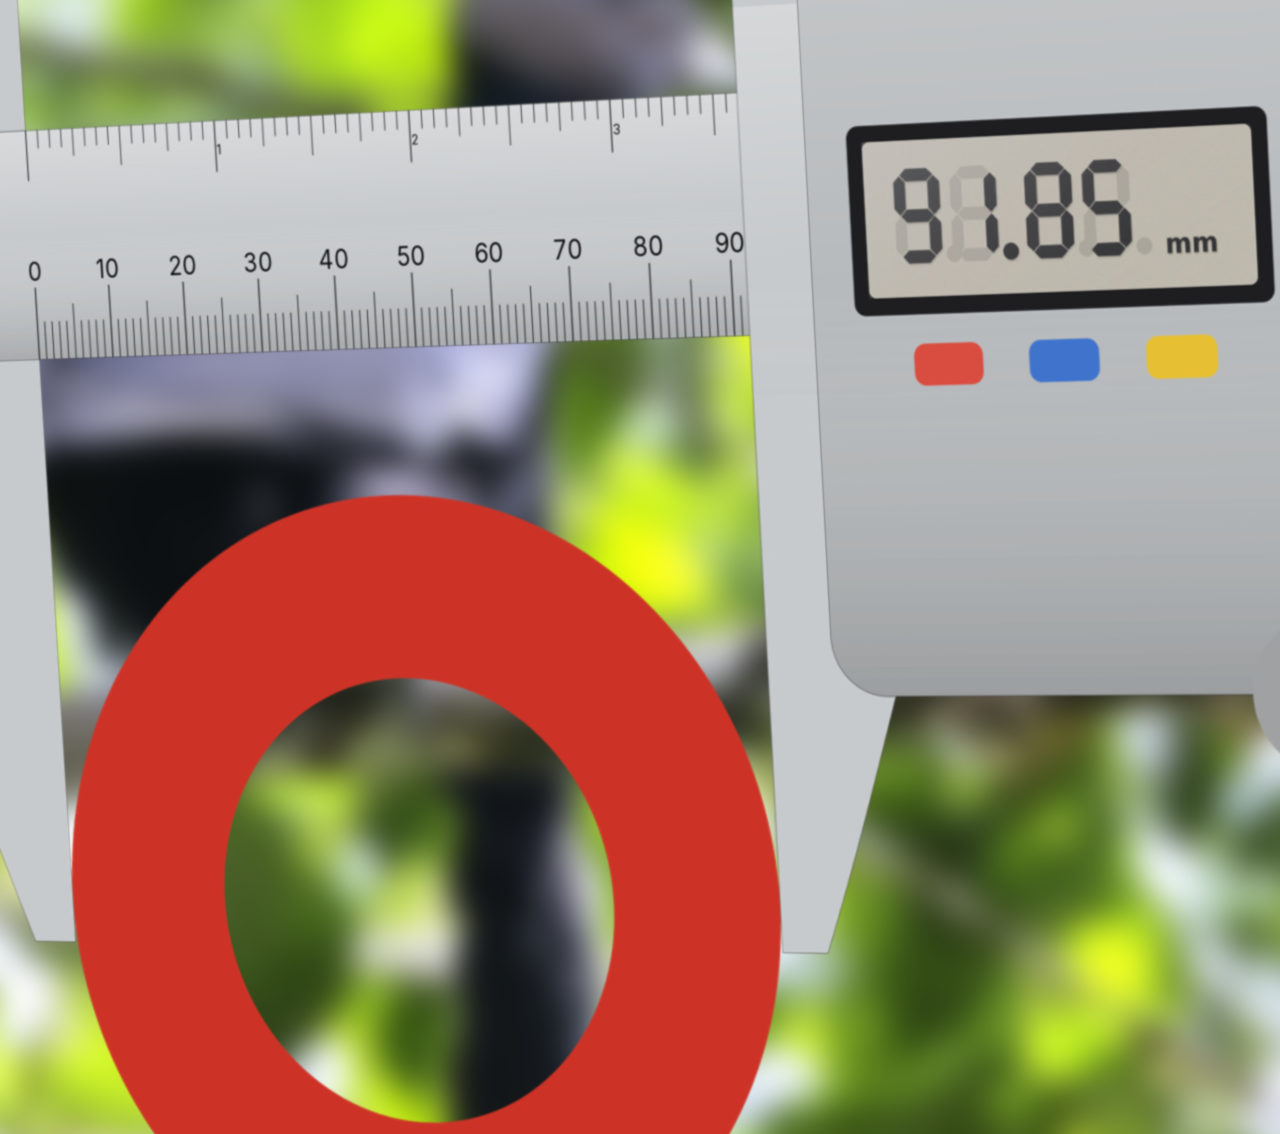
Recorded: 91.85,mm
